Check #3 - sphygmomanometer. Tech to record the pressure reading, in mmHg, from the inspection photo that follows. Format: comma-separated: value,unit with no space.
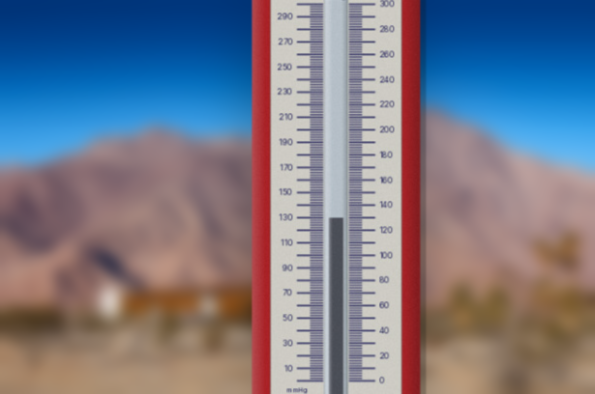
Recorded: 130,mmHg
